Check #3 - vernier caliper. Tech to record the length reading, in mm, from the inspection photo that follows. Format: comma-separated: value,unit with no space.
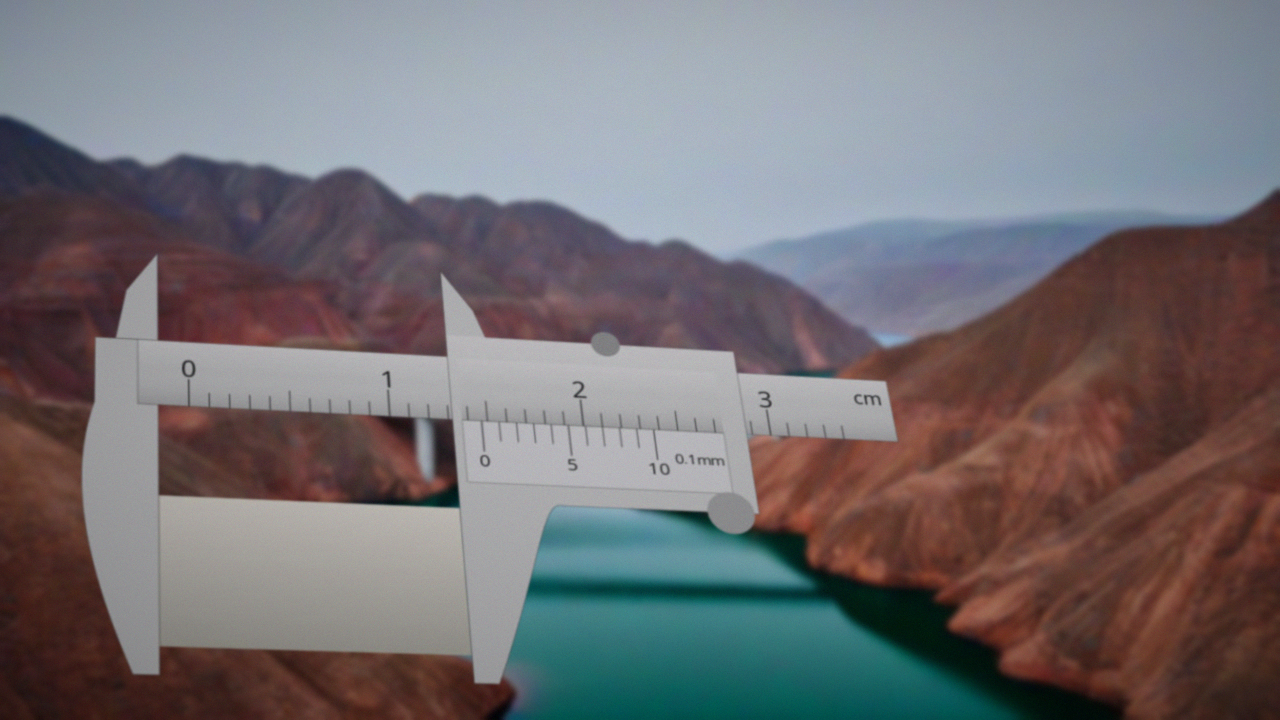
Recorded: 14.7,mm
